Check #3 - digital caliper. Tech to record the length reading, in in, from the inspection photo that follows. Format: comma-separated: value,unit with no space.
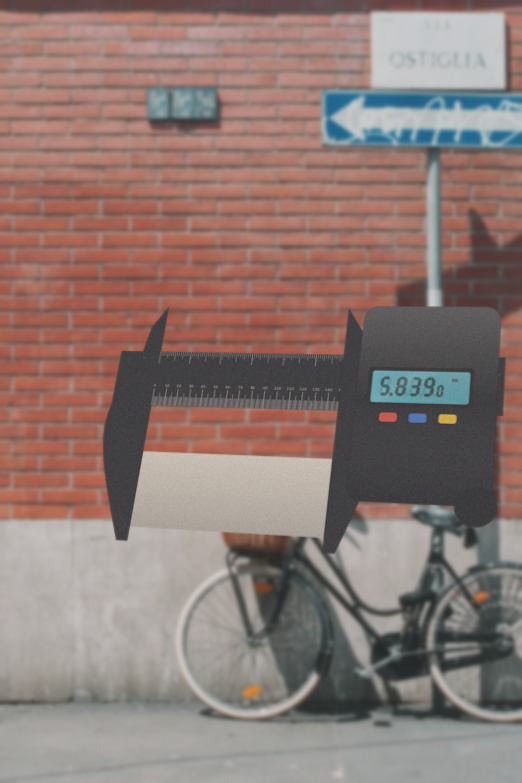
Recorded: 5.8390,in
